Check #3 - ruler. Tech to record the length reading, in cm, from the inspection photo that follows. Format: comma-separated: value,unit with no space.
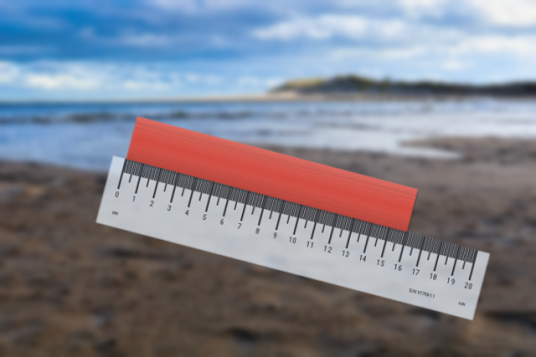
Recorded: 16,cm
